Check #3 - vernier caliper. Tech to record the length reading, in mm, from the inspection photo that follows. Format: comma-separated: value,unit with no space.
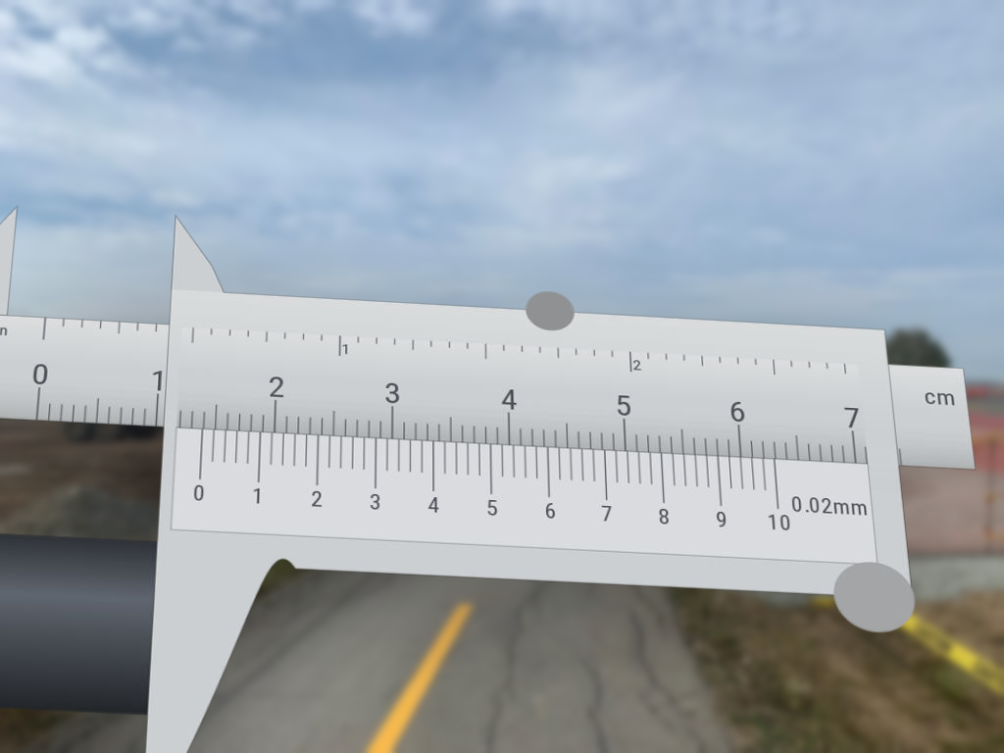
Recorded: 13.9,mm
